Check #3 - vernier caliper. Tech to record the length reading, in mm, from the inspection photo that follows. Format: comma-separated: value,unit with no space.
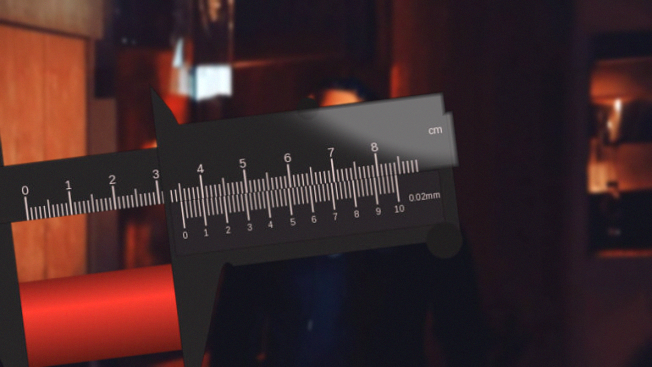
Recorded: 35.0,mm
